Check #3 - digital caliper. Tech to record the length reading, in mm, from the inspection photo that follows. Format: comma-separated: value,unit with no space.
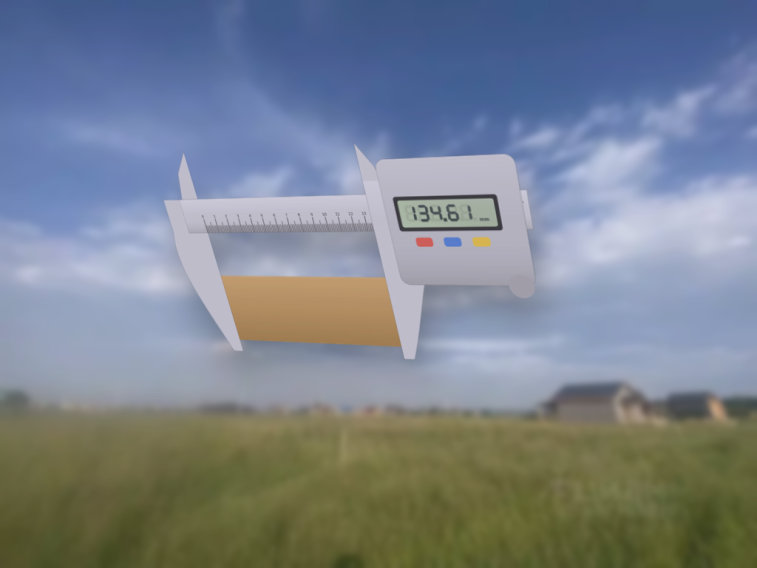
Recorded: 134.61,mm
